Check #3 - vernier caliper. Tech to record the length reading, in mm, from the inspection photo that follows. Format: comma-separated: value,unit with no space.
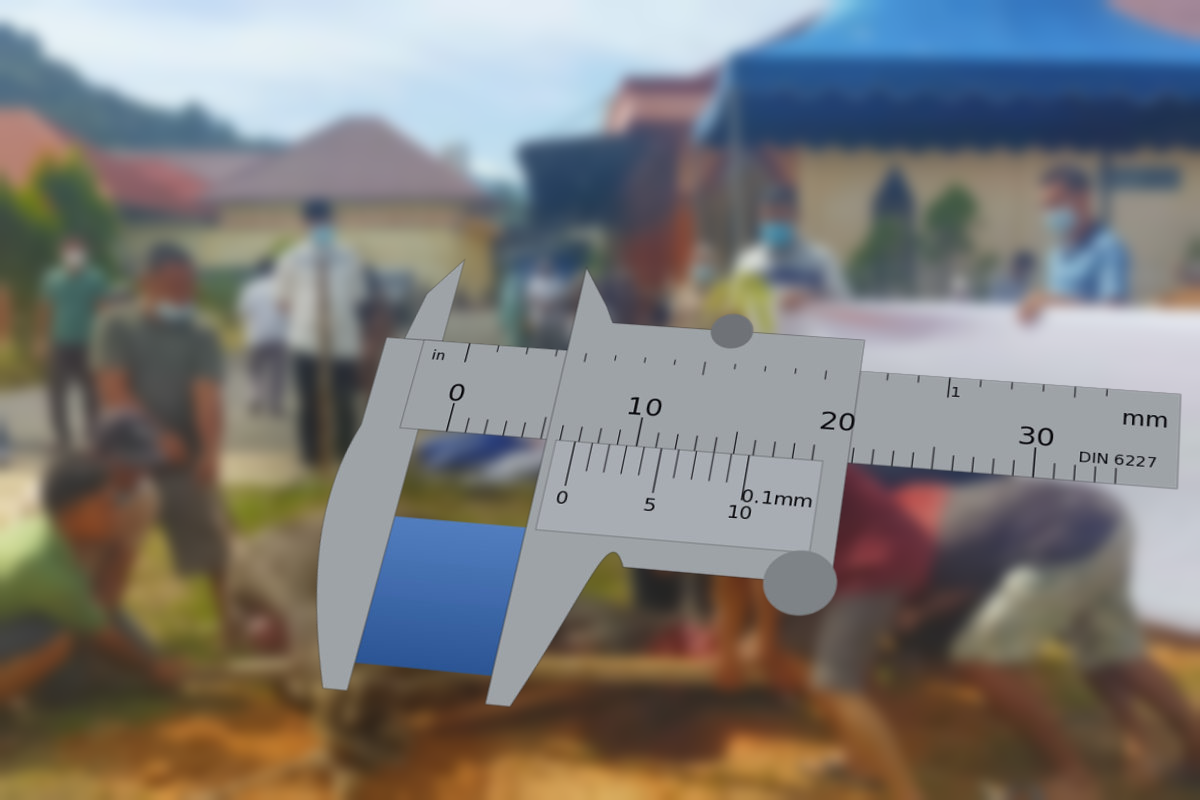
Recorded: 6.8,mm
